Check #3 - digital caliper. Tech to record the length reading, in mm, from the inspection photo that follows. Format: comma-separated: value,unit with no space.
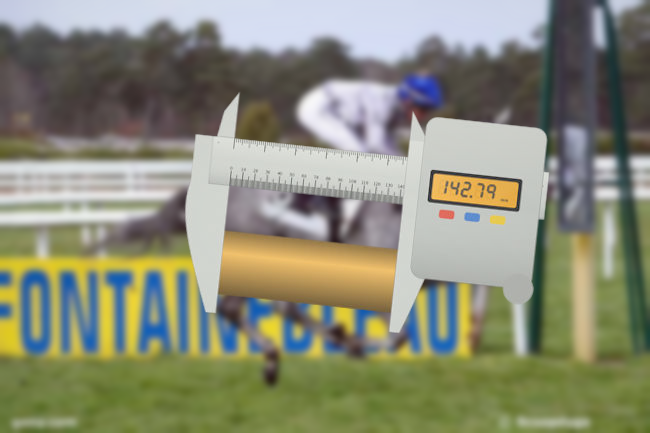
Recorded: 142.79,mm
